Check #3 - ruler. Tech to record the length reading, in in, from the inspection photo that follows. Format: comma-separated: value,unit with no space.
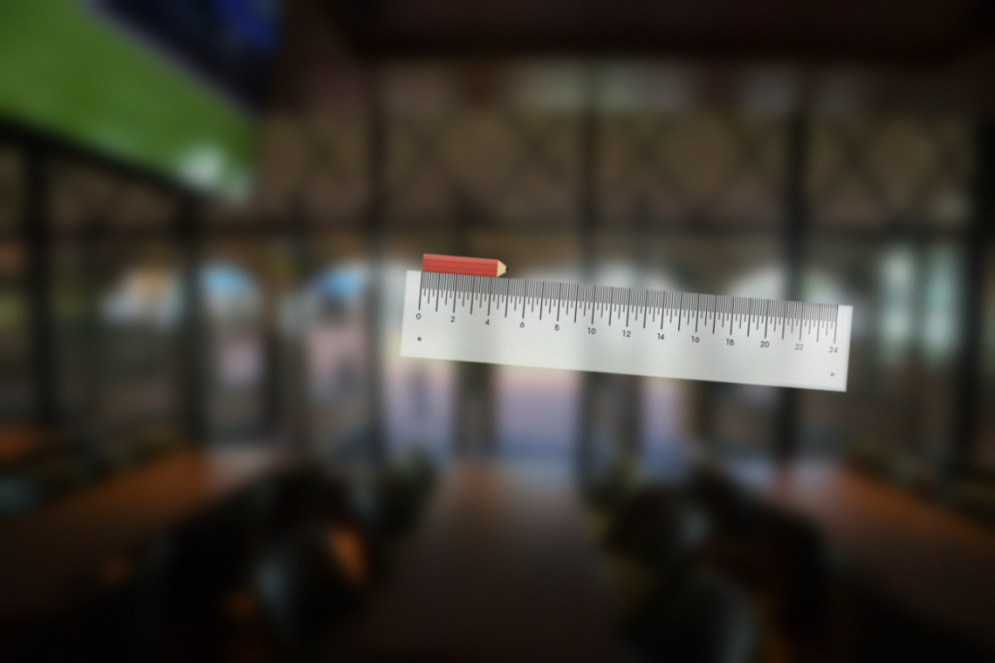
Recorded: 5,in
